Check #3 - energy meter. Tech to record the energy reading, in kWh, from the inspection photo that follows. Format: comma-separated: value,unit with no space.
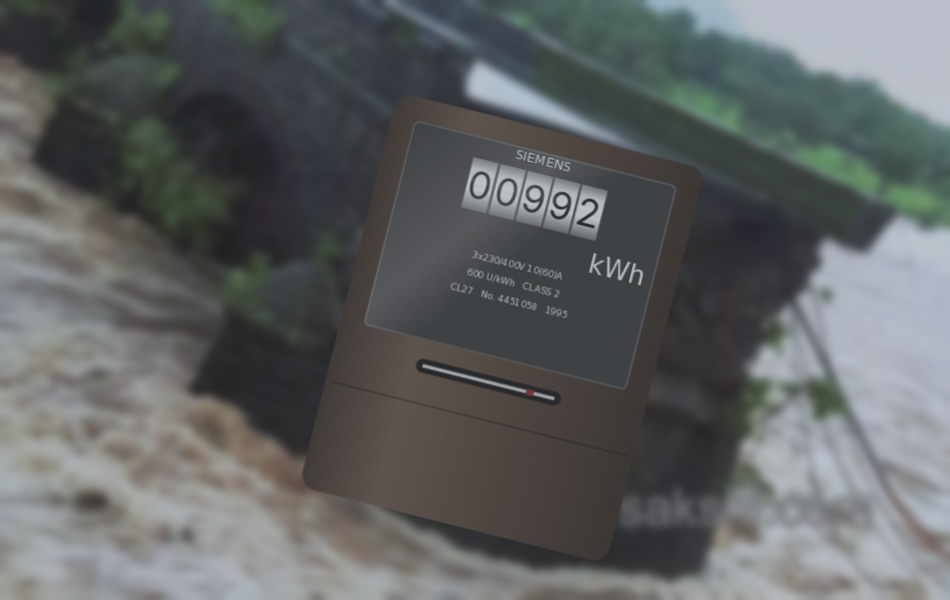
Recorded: 992,kWh
